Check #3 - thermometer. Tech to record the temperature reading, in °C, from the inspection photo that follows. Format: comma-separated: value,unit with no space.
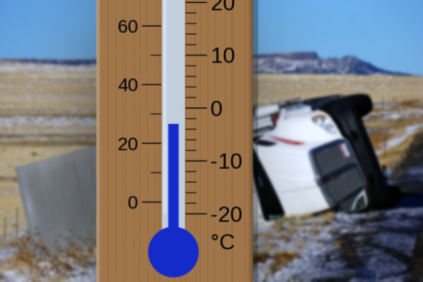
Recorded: -3,°C
